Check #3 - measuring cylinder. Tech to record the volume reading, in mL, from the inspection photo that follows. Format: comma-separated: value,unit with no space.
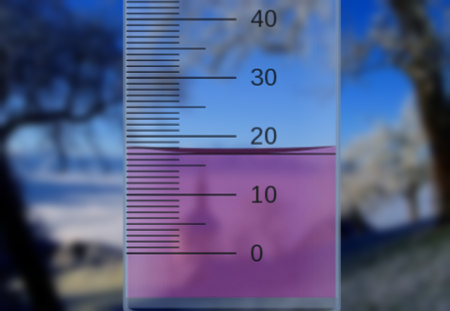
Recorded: 17,mL
